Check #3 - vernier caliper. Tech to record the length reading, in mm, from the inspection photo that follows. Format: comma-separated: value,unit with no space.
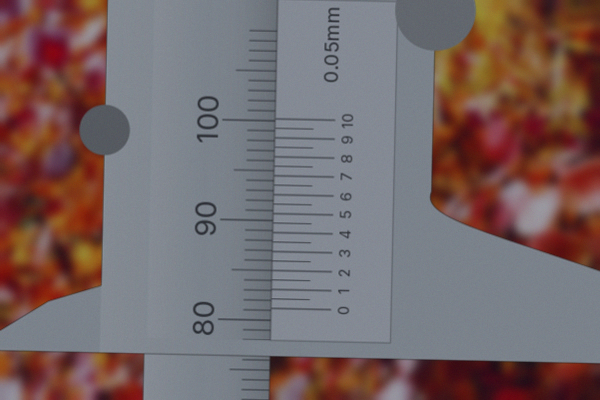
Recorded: 81.2,mm
